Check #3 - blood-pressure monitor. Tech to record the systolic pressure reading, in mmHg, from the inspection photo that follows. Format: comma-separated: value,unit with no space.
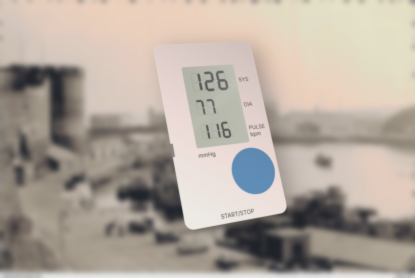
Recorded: 126,mmHg
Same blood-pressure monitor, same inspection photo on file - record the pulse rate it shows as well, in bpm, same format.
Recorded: 116,bpm
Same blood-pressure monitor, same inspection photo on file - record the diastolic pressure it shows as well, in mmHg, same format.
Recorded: 77,mmHg
